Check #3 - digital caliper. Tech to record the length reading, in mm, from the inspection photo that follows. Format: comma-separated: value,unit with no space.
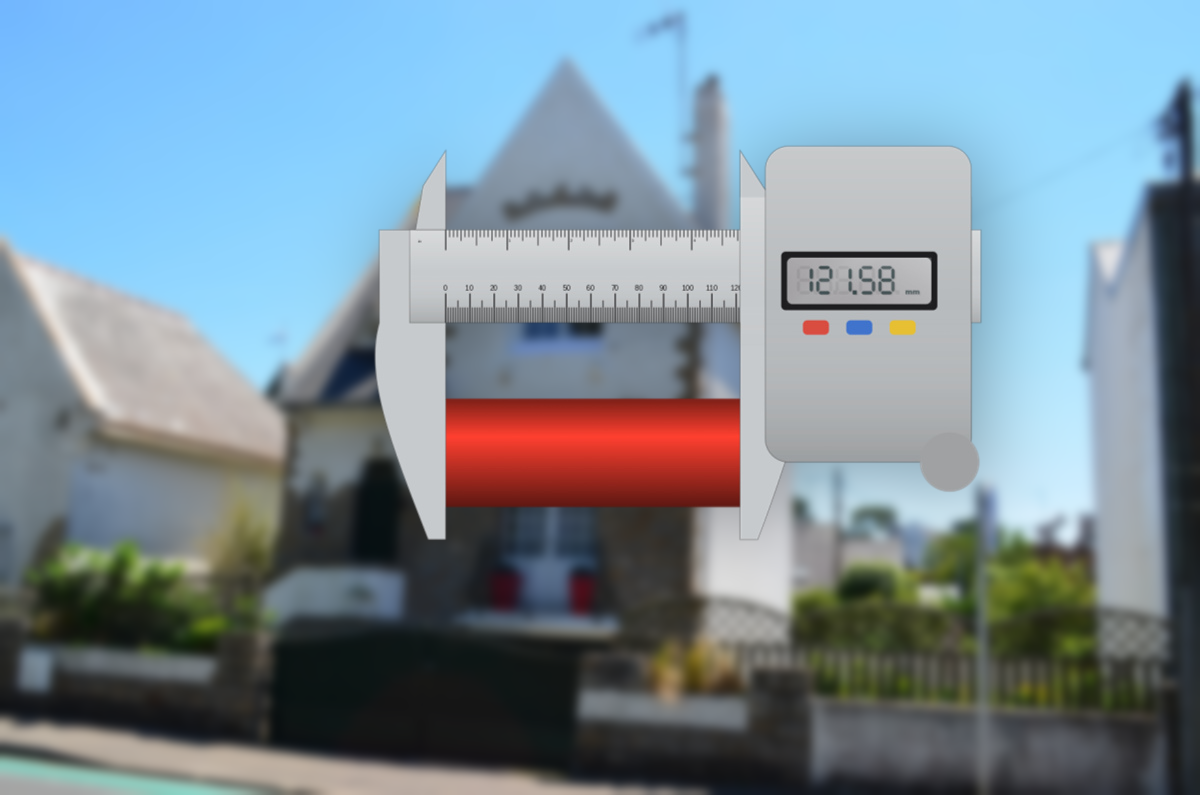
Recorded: 121.58,mm
